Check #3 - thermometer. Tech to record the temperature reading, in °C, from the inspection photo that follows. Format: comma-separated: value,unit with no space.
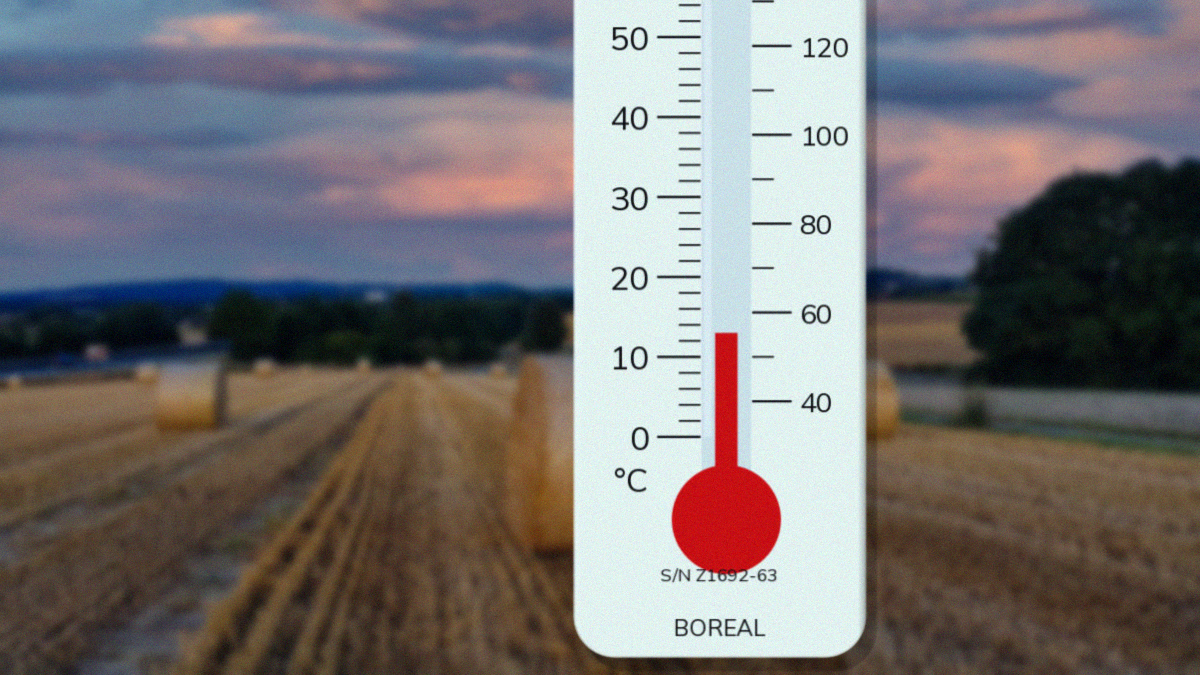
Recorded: 13,°C
